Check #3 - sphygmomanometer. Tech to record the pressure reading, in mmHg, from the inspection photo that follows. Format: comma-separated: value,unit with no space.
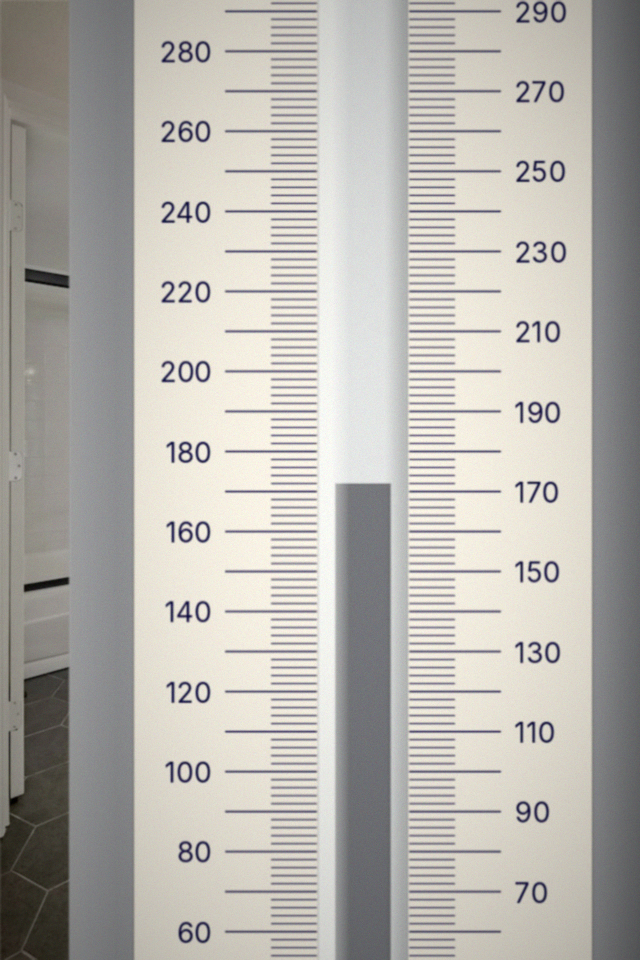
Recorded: 172,mmHg
